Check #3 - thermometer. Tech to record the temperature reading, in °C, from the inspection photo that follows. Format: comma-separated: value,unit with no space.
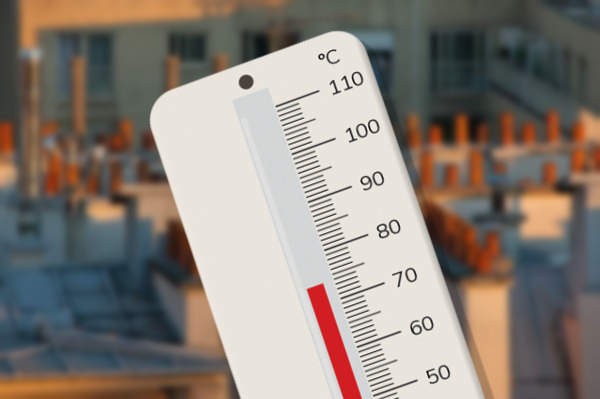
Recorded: 74,°C
